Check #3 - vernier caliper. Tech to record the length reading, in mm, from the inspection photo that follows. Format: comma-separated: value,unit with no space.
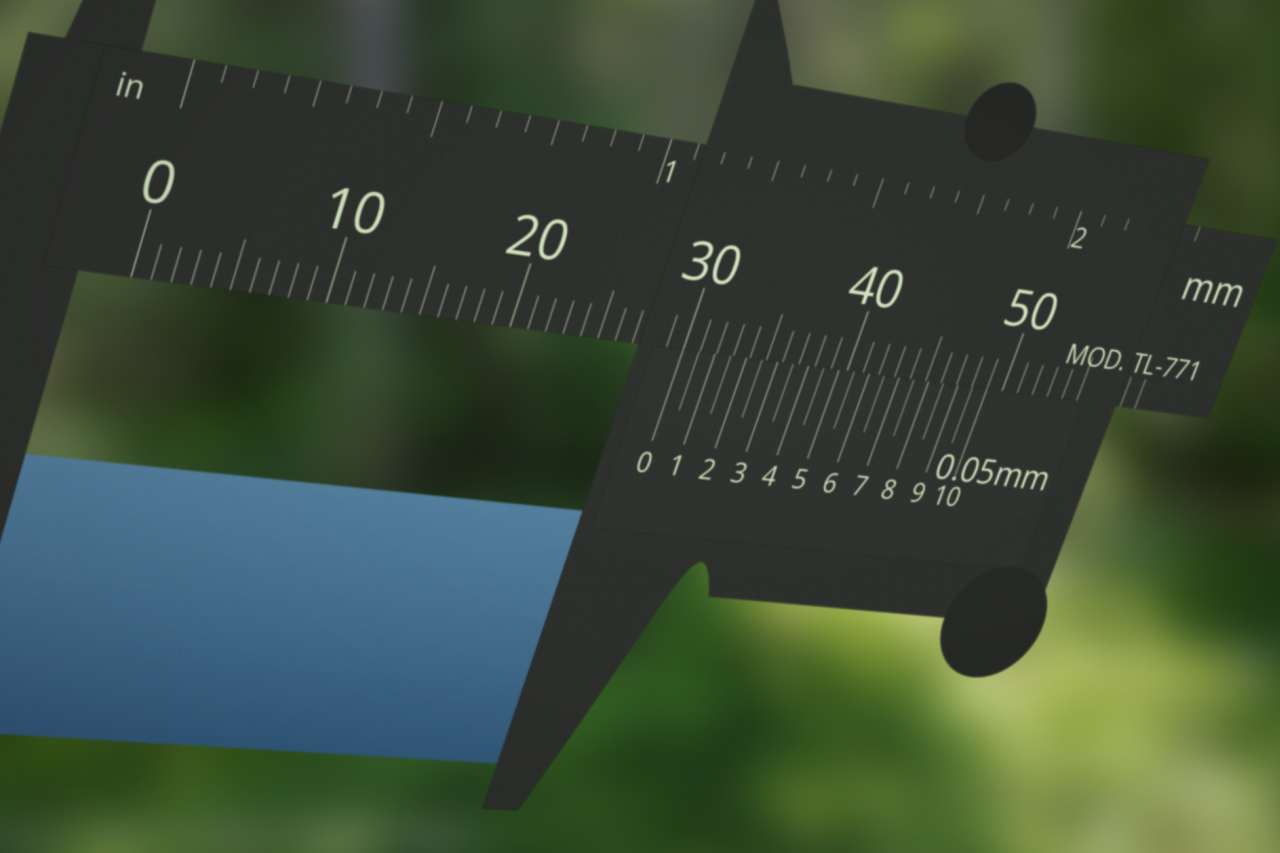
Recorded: 30.0,mm
